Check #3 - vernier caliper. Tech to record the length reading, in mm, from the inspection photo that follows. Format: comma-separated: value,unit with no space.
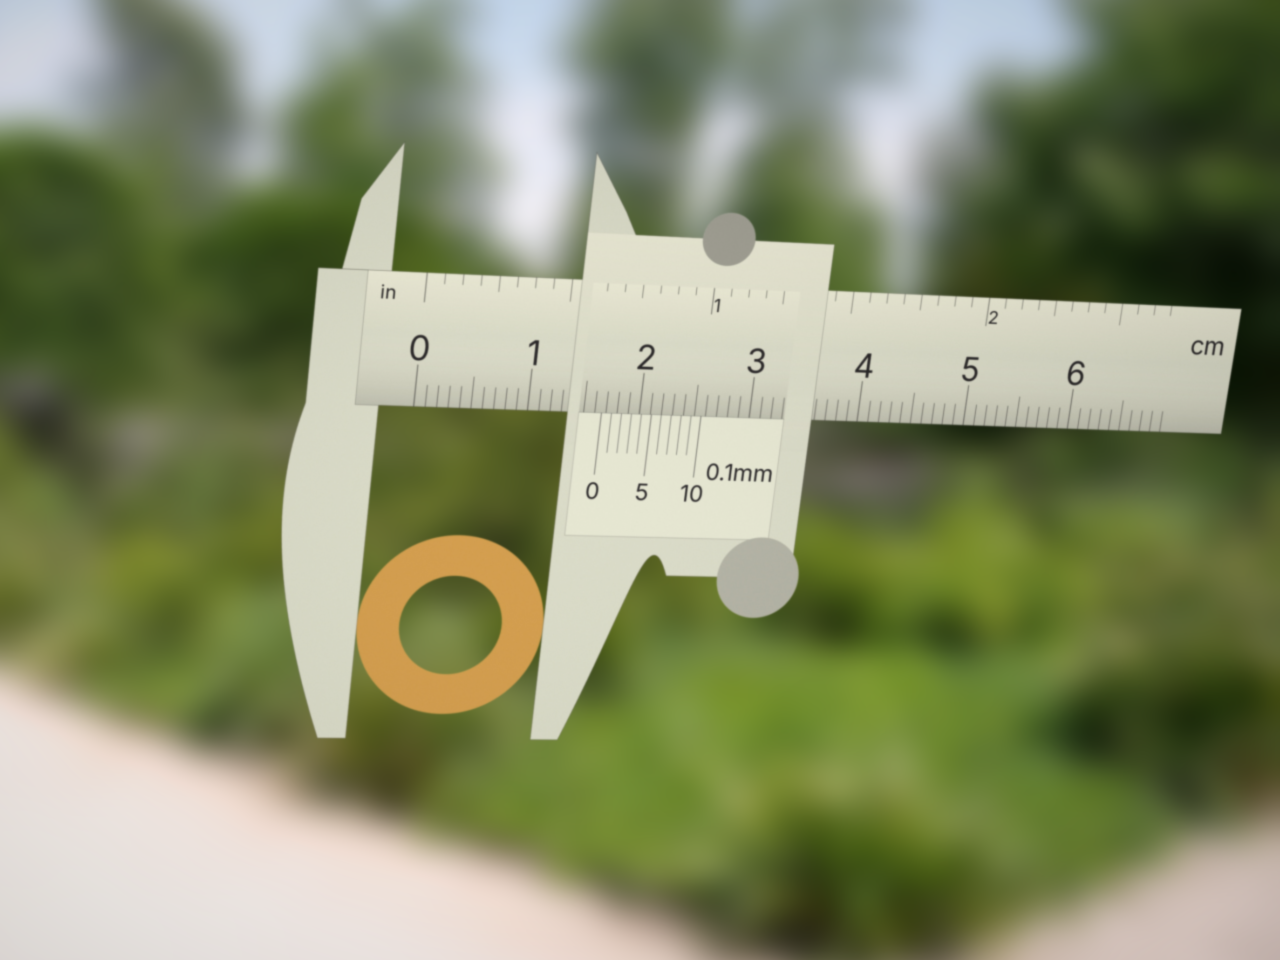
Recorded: 16.6,mm
